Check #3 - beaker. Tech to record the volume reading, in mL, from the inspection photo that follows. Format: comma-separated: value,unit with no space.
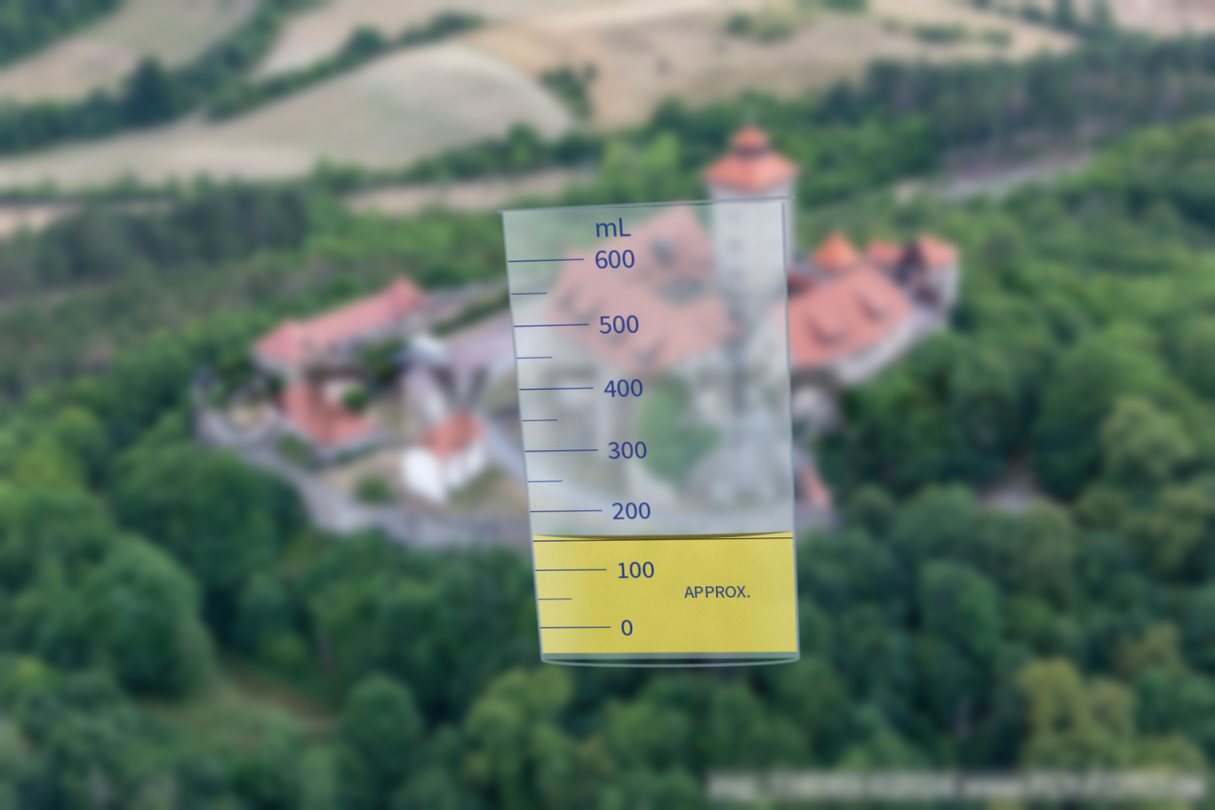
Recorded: 150,mL
